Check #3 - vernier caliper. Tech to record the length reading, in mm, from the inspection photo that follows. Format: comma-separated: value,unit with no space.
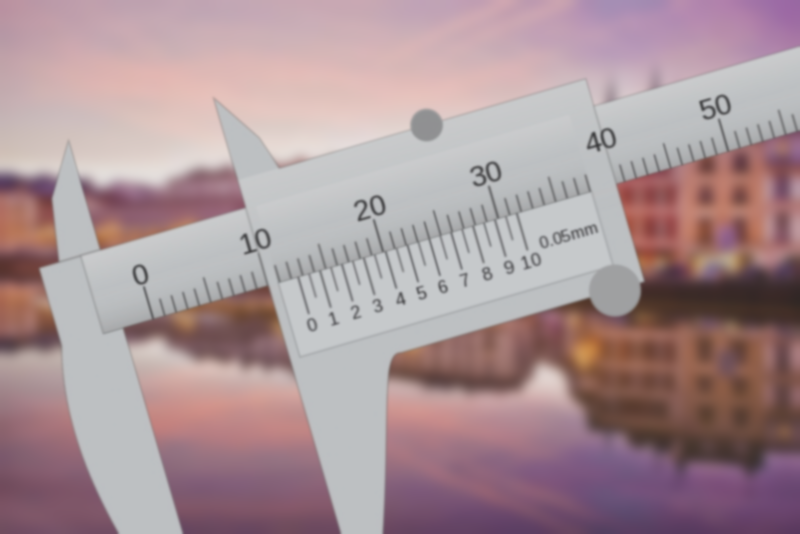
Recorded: 12.6,mm
